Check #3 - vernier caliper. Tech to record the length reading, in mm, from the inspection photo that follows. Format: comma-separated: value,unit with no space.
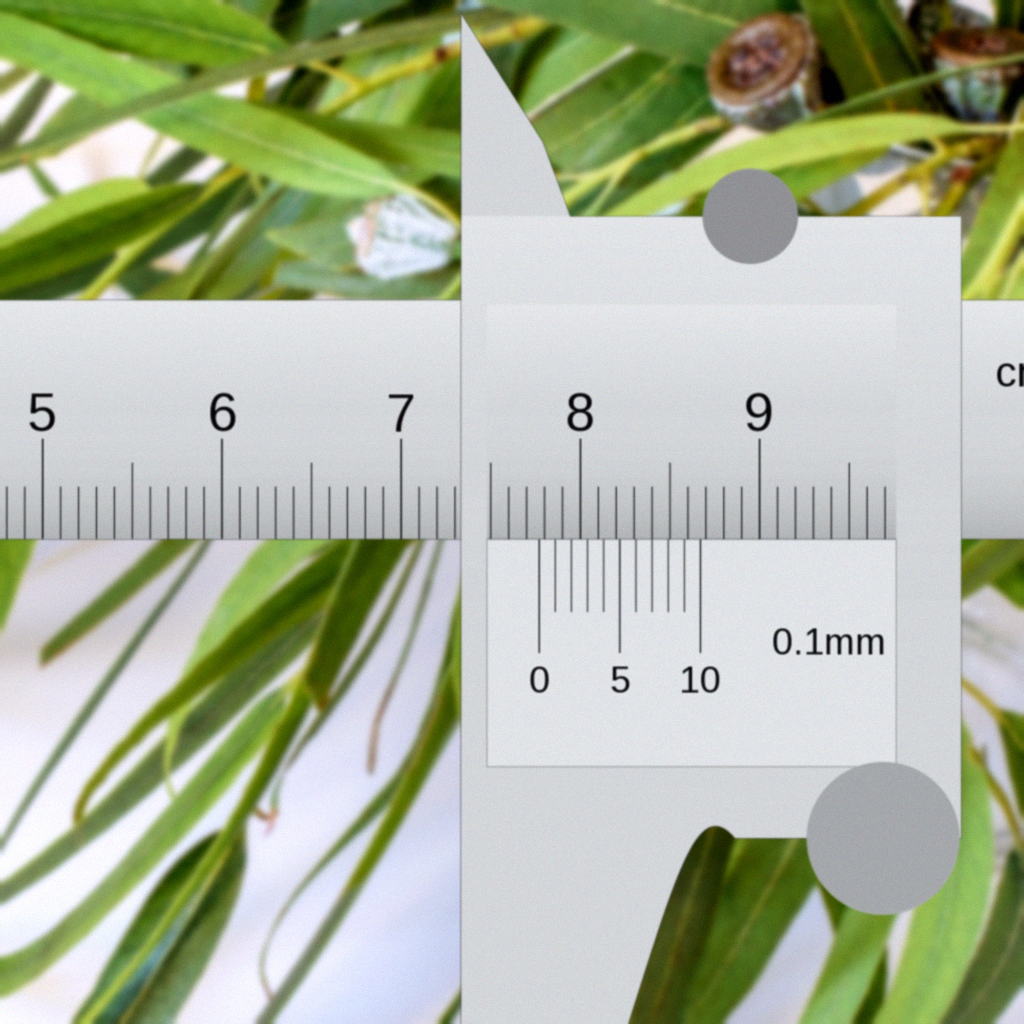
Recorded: 77.7,mm
